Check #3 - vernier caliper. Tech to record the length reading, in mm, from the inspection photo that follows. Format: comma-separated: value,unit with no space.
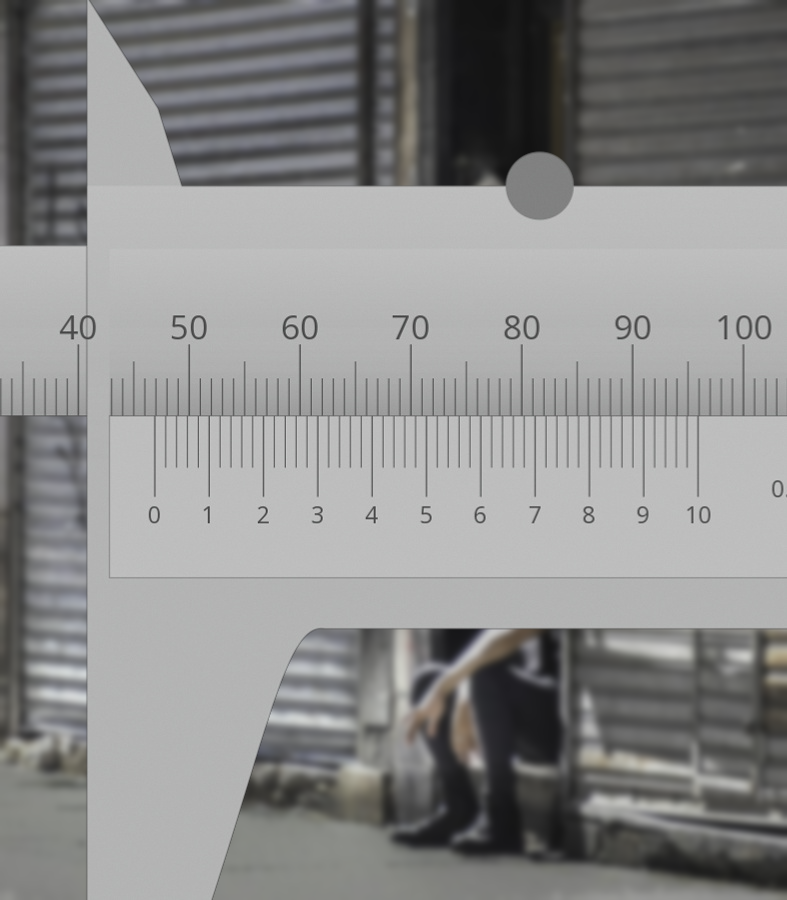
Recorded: 46.9,mm
